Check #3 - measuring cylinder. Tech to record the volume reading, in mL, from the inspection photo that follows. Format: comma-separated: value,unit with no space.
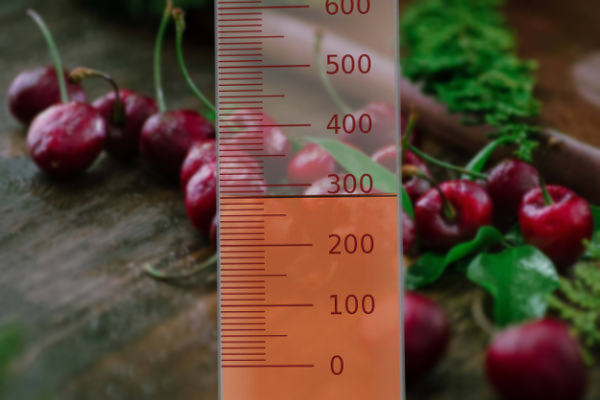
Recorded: 280,mL
